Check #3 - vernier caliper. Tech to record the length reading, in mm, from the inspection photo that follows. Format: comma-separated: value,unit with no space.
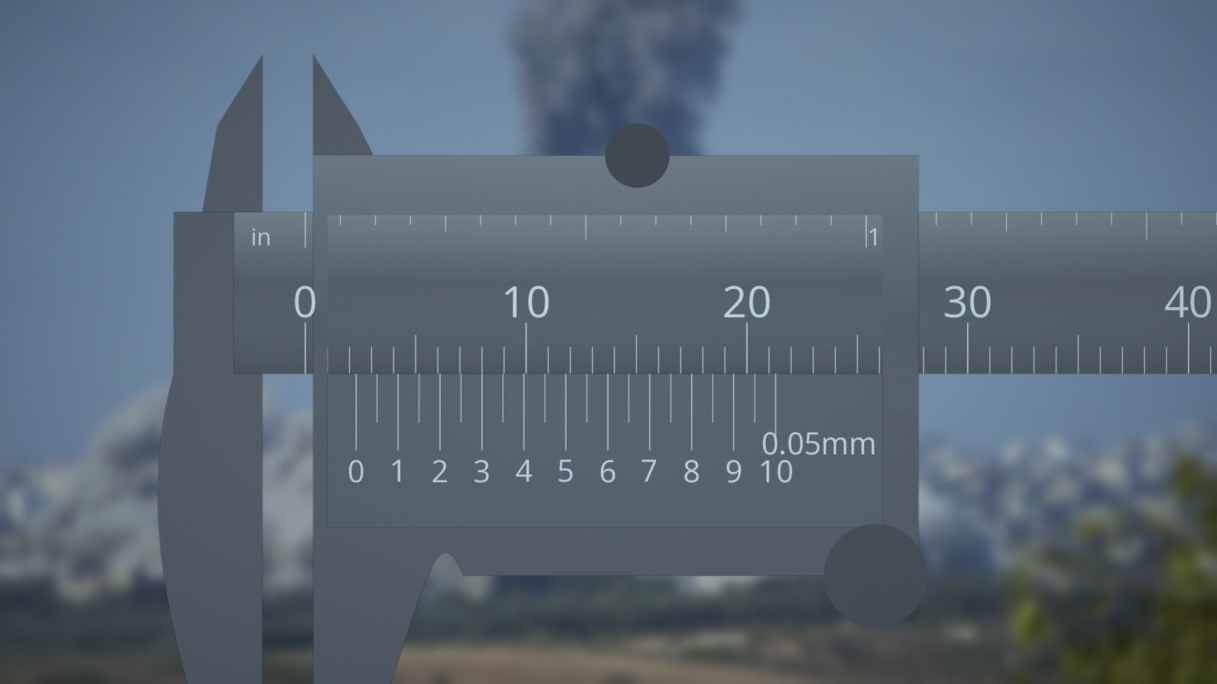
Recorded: 2.30,mm
